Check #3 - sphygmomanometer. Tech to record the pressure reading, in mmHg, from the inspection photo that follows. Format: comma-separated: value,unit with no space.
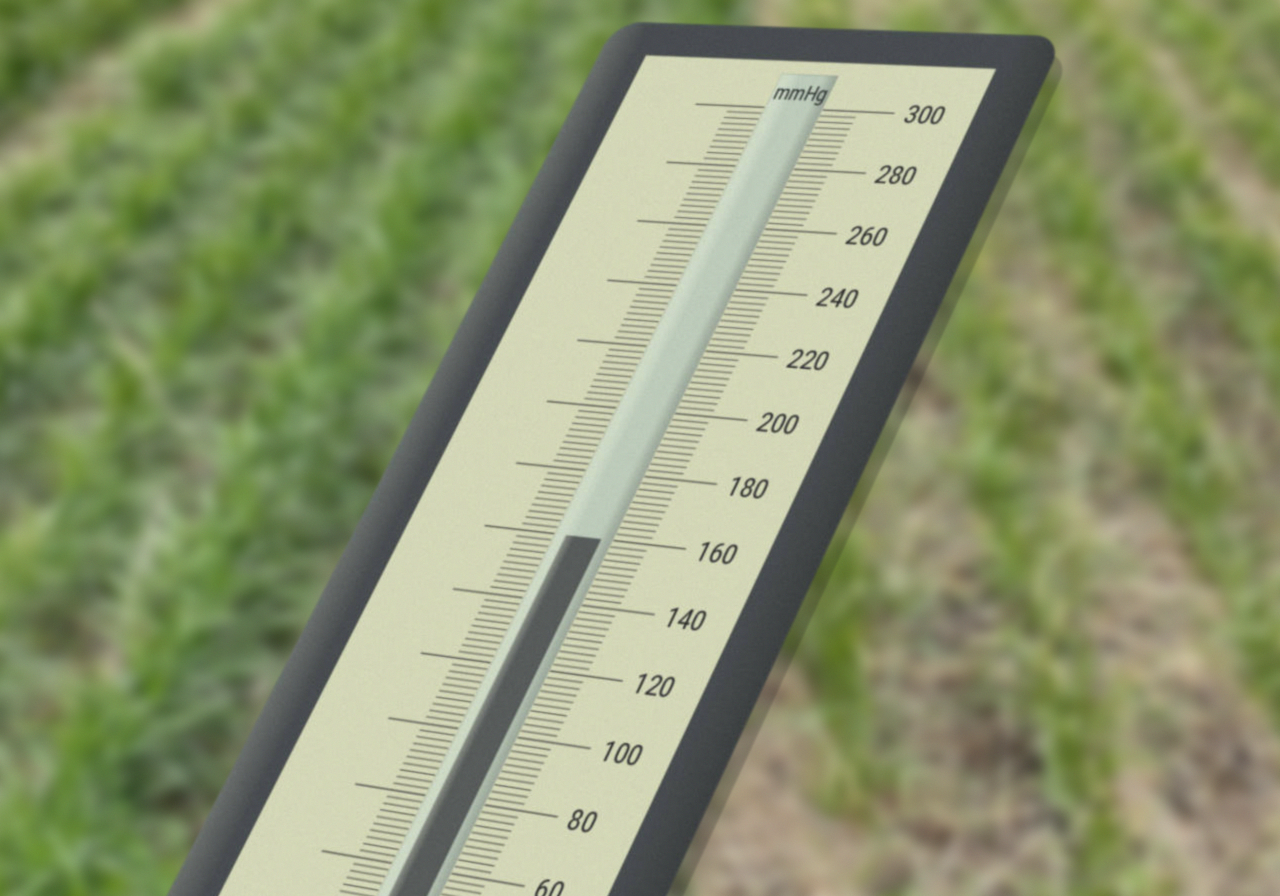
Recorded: 160,mmHg
